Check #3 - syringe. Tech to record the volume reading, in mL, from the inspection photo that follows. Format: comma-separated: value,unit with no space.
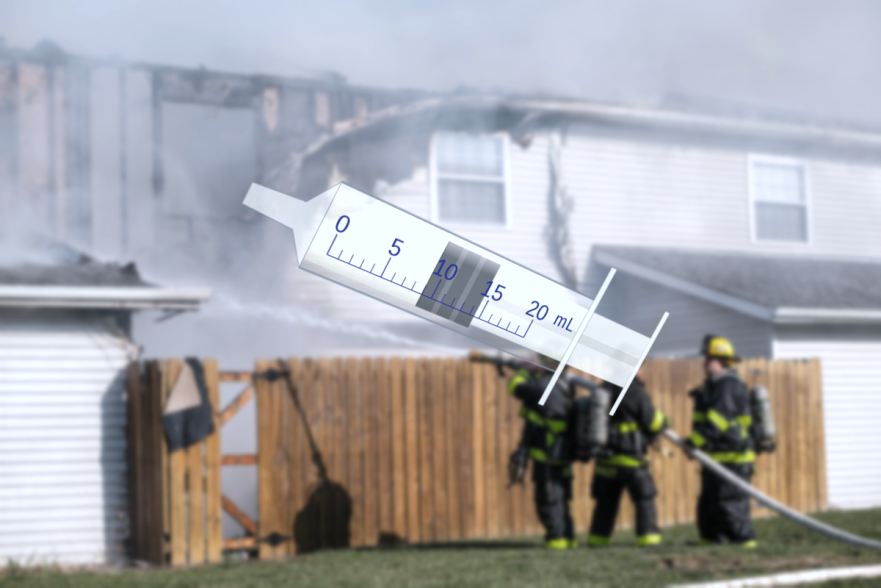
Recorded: 9,mL
